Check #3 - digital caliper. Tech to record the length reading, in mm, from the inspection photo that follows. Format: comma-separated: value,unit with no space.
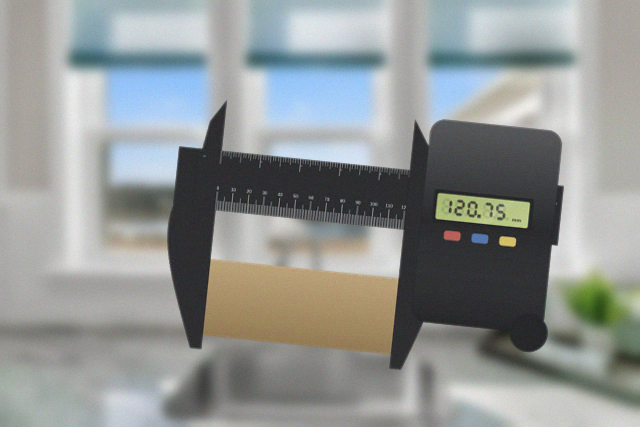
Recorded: 120.75,mm
